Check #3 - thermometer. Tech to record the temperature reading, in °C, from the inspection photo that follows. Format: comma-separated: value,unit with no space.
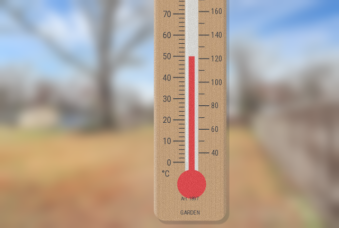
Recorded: 50,°C
